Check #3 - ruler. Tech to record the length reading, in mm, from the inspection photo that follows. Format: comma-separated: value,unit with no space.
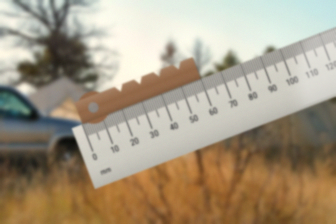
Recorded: 60,mm
